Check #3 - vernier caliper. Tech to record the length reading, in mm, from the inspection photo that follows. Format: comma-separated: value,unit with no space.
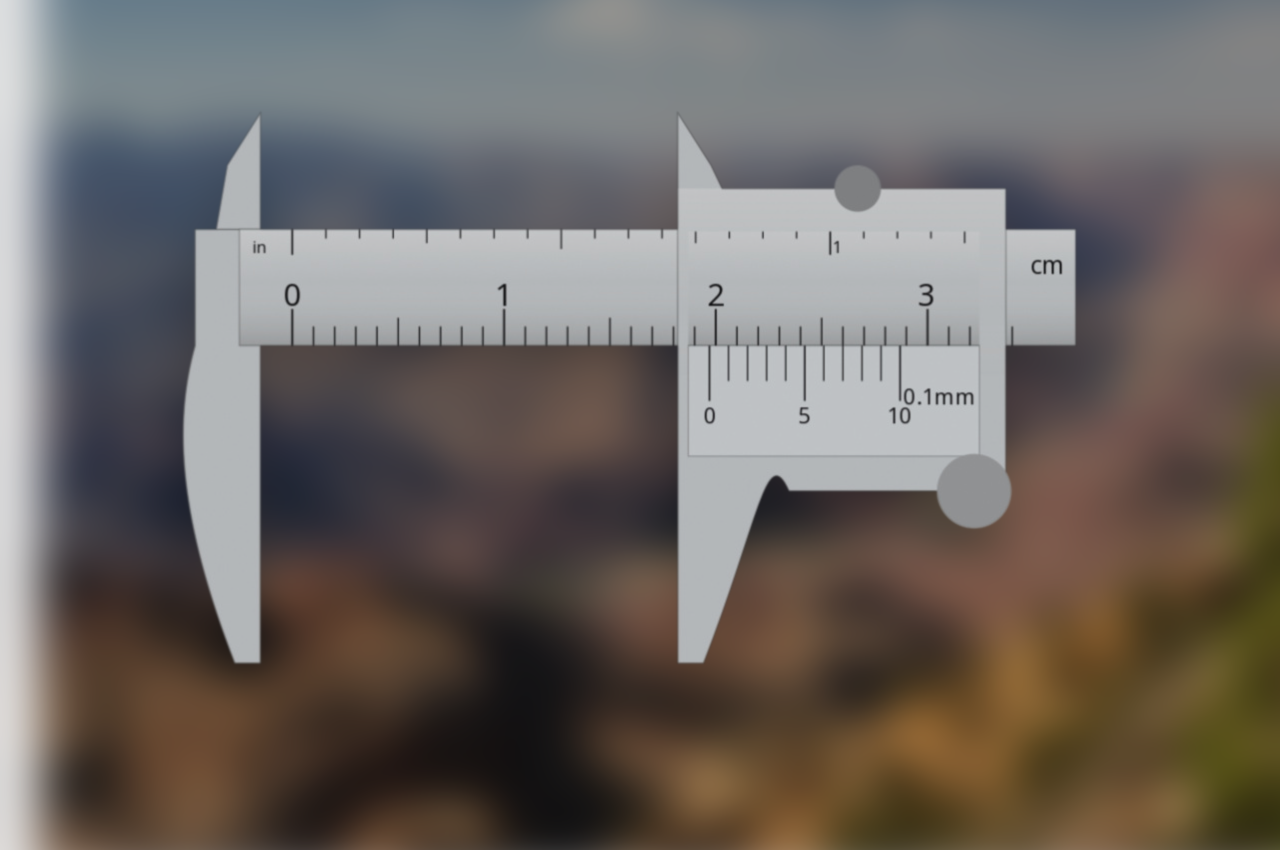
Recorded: 19.7,mm
